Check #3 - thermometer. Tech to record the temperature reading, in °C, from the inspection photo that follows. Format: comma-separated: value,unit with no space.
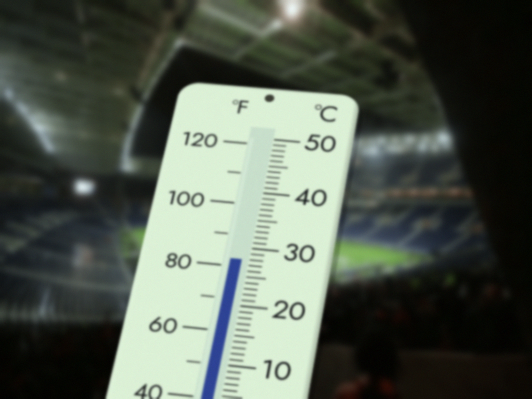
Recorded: 28,°C
